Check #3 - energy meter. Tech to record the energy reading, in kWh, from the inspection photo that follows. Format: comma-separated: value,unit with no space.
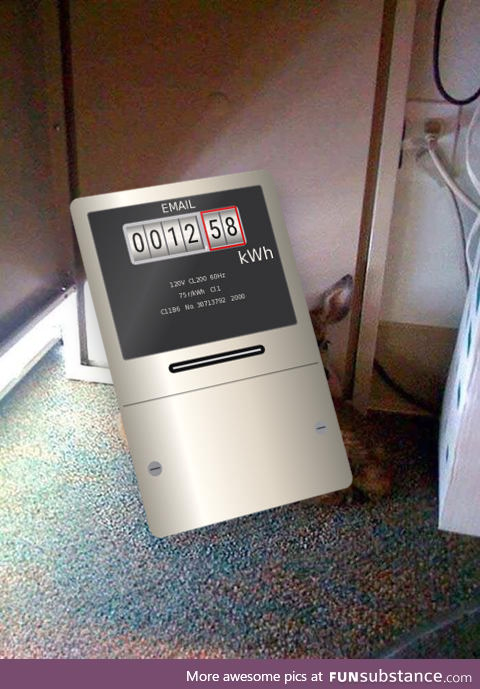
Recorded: 12.58,kWh
